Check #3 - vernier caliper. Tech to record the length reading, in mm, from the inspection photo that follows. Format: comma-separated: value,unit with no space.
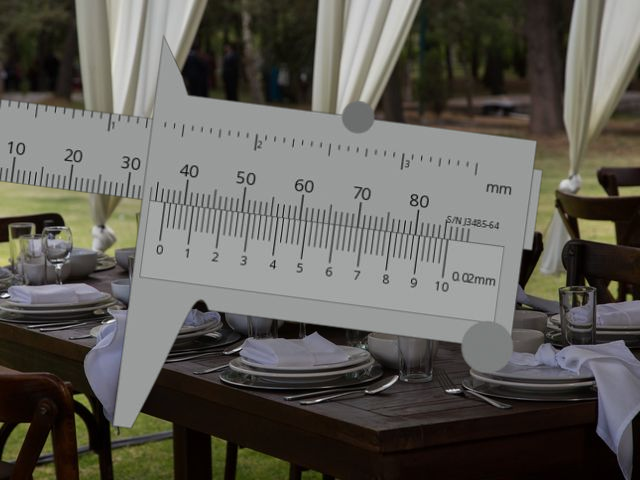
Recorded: 36.6,mm
